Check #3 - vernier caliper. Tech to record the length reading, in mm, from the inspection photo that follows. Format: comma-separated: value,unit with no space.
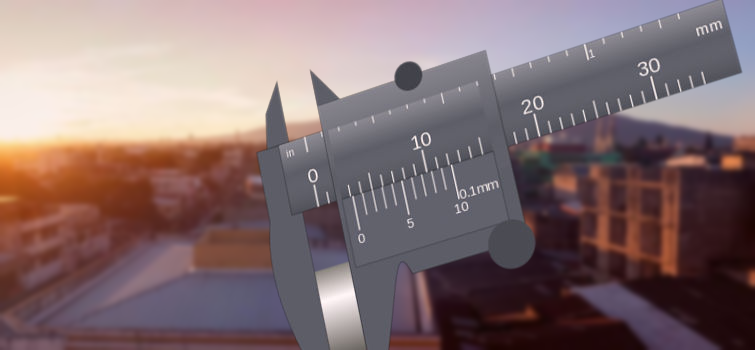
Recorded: 3.2,mm
